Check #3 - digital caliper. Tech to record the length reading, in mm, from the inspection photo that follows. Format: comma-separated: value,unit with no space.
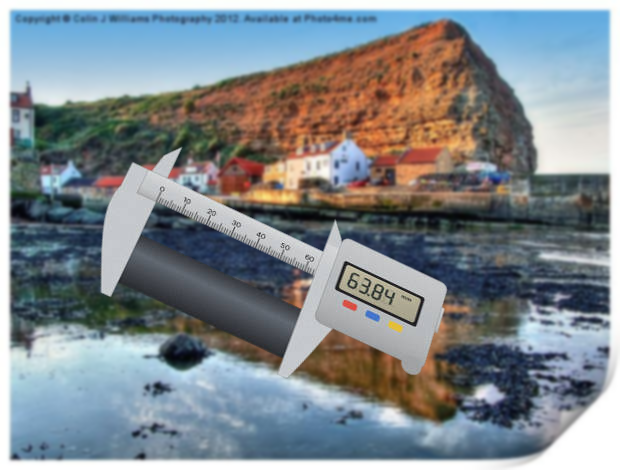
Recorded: 63.84,mm
